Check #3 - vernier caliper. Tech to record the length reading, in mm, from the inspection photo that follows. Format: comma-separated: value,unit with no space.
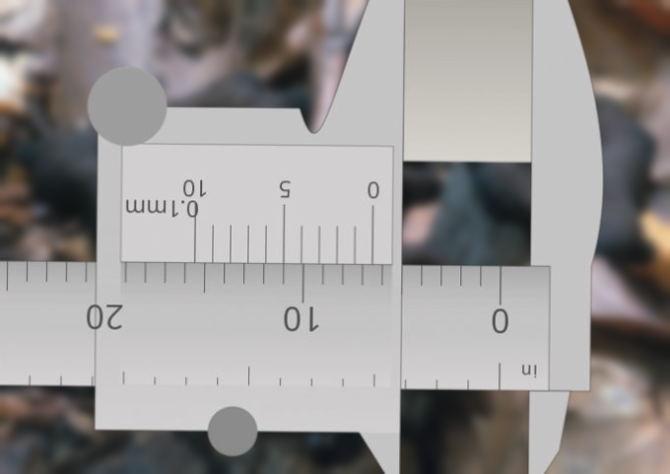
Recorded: 6.5,mm
